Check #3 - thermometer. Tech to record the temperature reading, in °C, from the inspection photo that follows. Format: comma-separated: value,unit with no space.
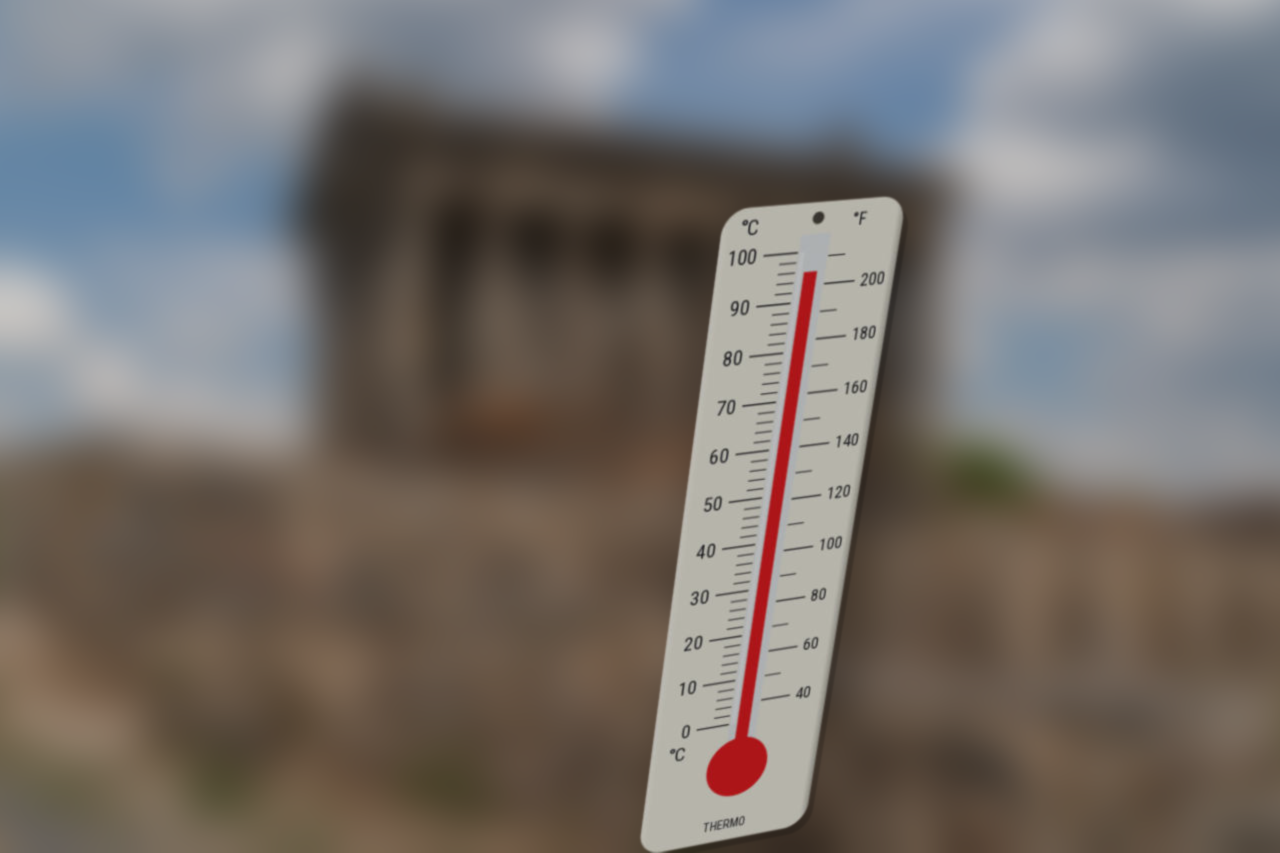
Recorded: 96,°C
